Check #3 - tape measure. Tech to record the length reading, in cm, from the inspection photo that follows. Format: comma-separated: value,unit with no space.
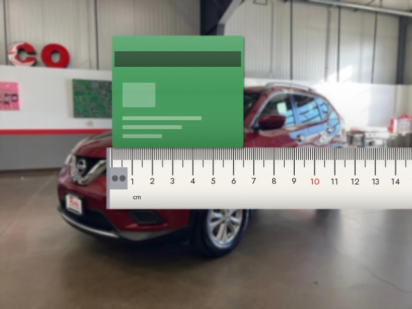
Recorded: 6.5,cm
